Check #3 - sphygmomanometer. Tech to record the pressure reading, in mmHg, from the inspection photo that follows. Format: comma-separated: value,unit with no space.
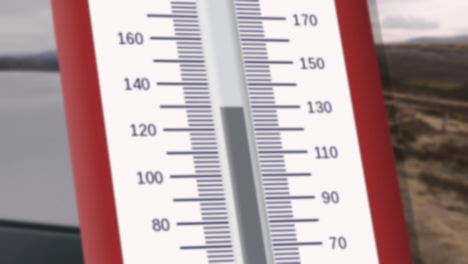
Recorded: 130,mmHg
